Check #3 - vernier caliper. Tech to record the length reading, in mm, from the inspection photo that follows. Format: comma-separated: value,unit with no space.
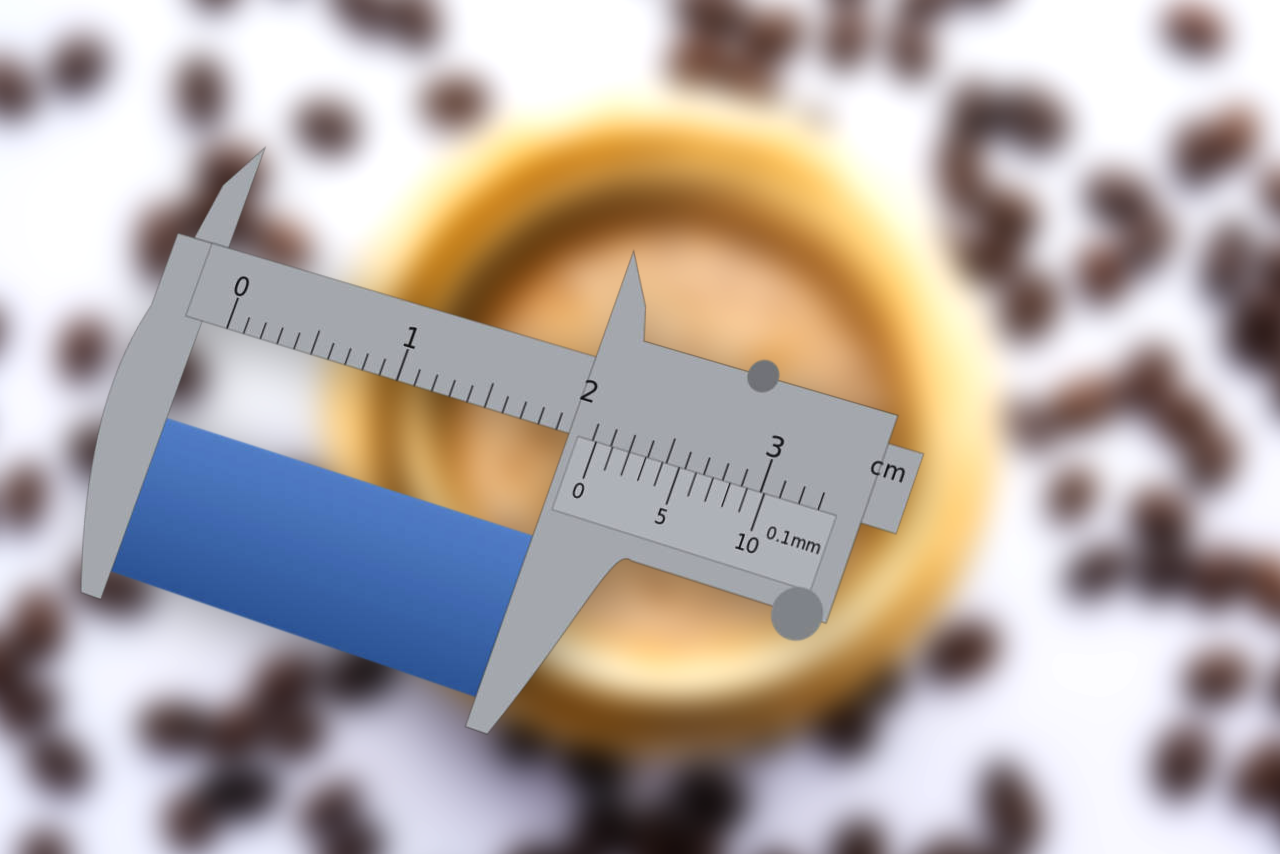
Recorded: 21.2,mm
